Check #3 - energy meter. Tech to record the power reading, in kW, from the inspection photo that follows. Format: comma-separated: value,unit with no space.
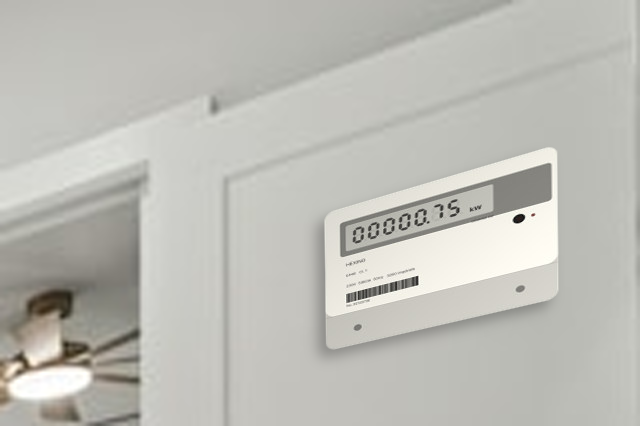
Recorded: 0.75,kW
